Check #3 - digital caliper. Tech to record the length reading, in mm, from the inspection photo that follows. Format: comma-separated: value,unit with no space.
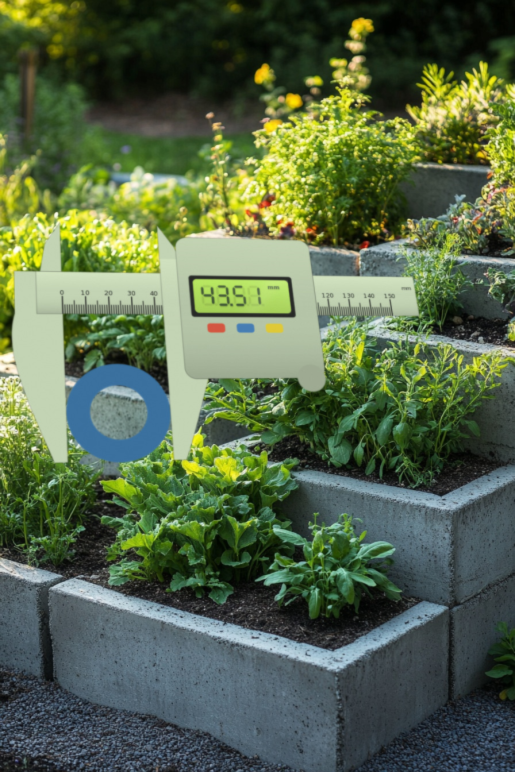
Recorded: 43.51,mm
